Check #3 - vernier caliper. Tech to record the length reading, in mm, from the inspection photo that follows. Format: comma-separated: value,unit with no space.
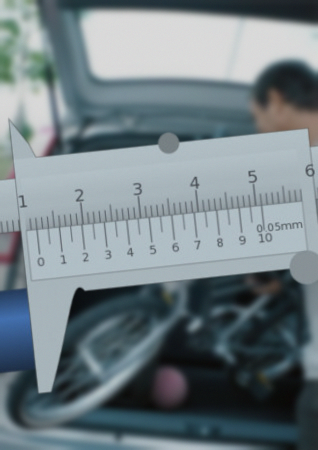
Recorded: 12.0,mm
